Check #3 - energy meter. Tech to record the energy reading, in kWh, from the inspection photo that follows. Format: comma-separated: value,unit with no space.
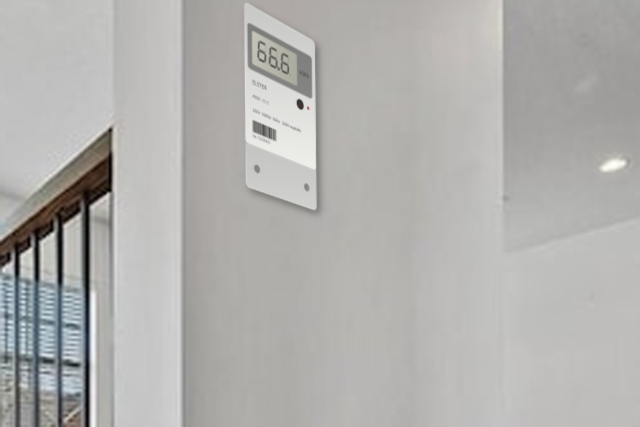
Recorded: 66.6,kWh
